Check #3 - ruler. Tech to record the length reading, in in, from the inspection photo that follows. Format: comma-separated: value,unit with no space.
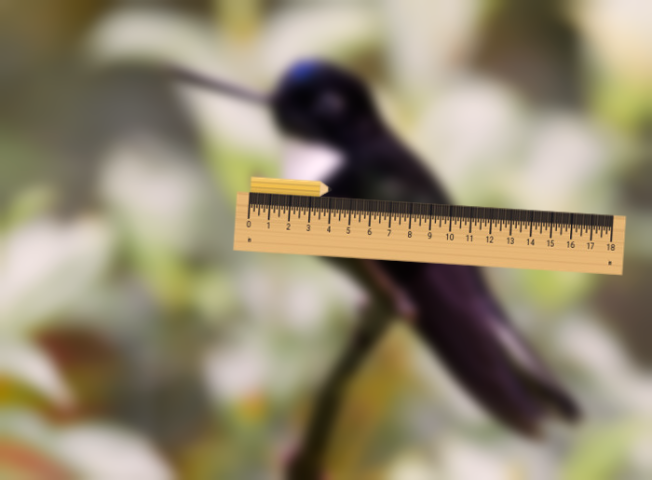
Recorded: 4,in
